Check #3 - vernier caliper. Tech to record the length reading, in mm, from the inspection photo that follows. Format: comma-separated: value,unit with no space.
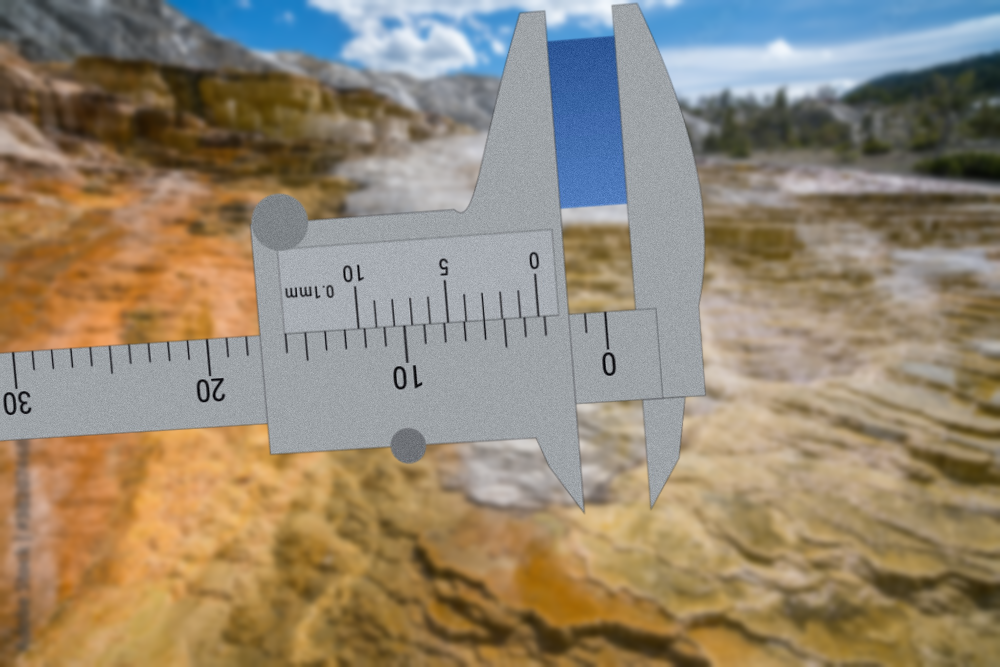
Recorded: 3.3,mm
